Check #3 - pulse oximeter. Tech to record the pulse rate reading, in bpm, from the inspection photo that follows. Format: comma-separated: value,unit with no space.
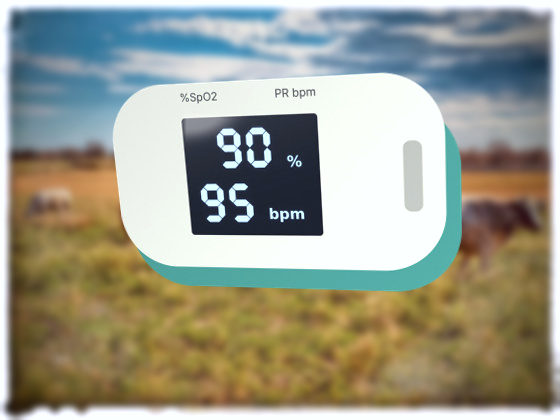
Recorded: 95,bpm
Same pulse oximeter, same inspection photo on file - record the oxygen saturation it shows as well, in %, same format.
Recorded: 90,%
